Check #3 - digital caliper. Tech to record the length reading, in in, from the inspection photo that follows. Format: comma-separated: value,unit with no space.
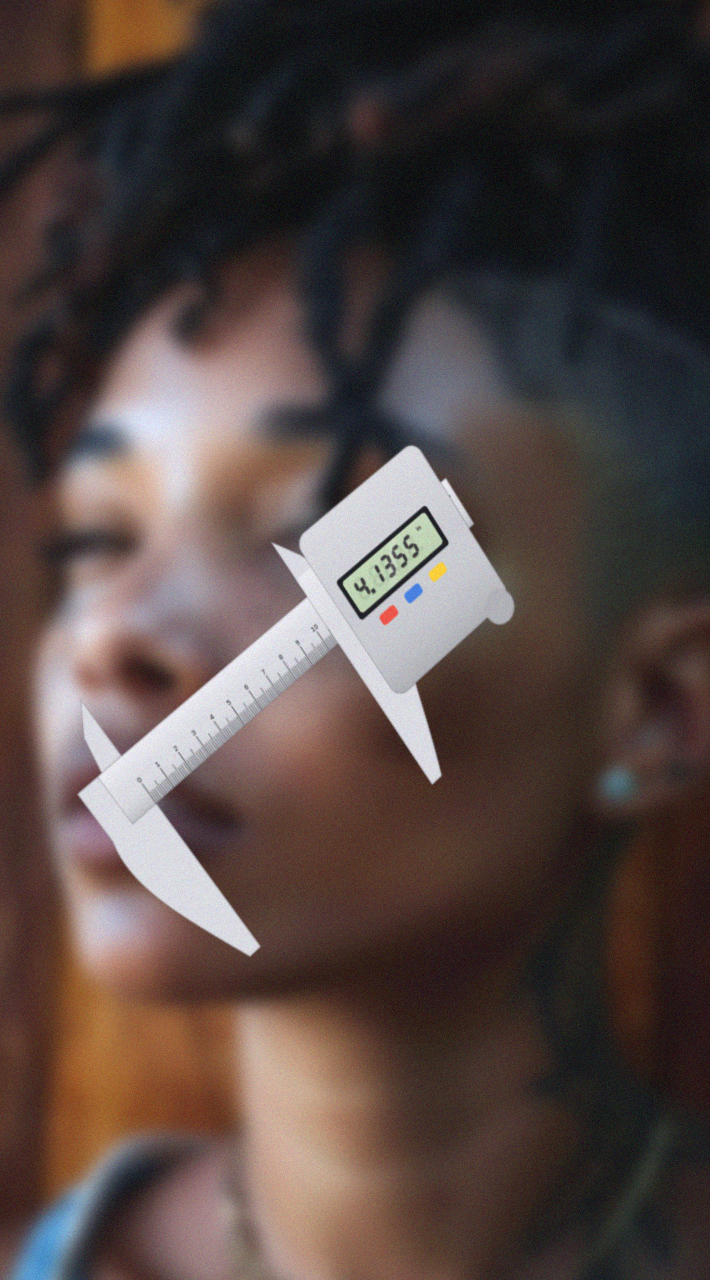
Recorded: 4.1355,in
